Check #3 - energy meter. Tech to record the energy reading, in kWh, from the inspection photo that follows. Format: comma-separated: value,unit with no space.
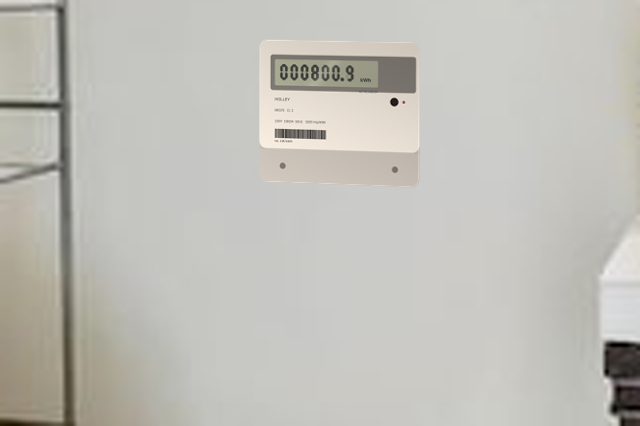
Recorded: 800.9,kWh
